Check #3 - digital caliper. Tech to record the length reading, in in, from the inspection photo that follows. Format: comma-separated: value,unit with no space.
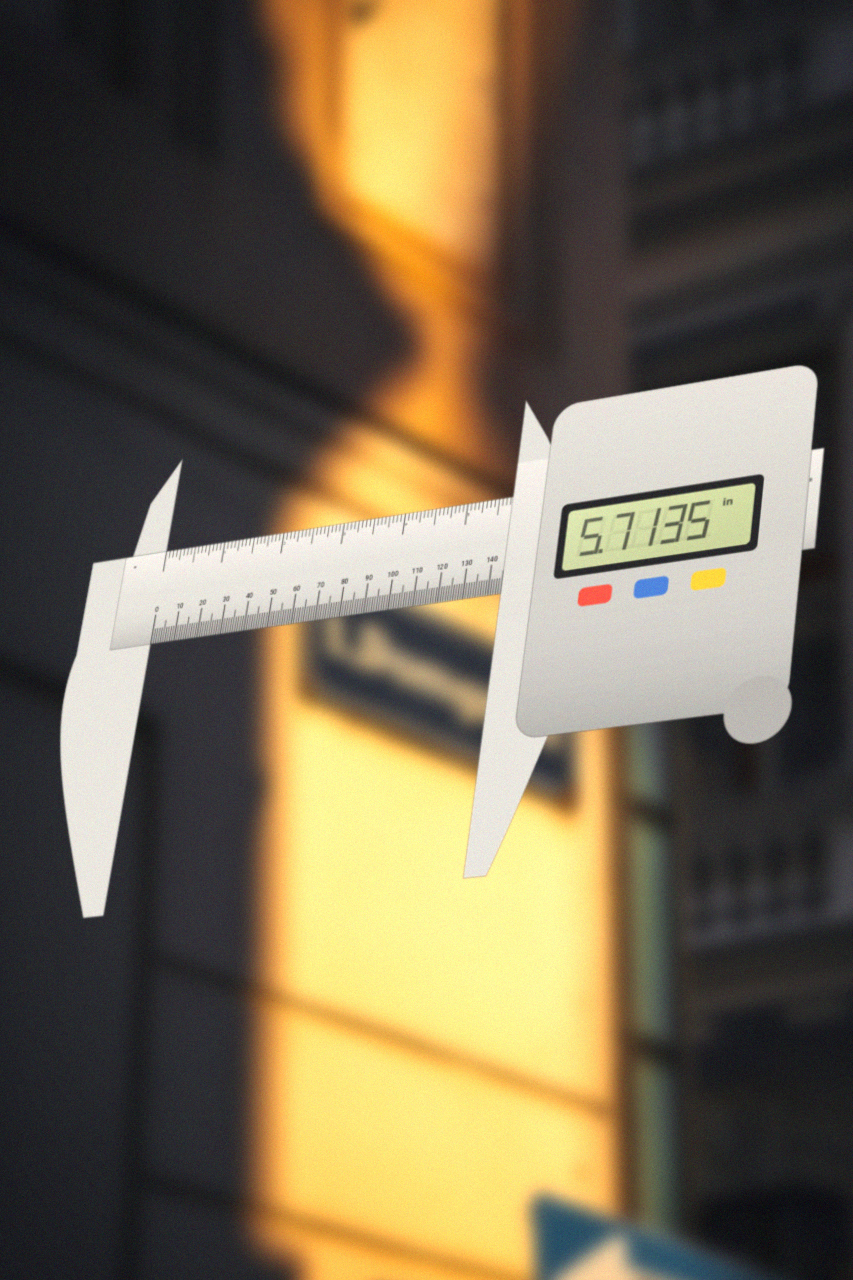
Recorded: 5.7135,in
